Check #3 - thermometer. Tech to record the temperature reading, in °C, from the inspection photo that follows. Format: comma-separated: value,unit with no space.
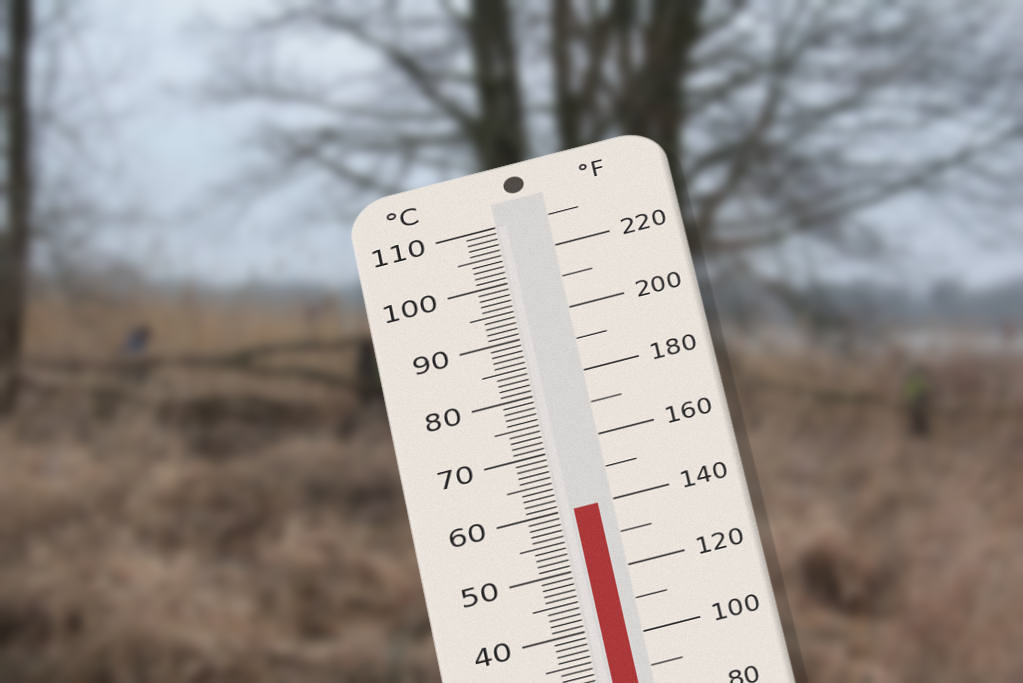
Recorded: 60,°C
